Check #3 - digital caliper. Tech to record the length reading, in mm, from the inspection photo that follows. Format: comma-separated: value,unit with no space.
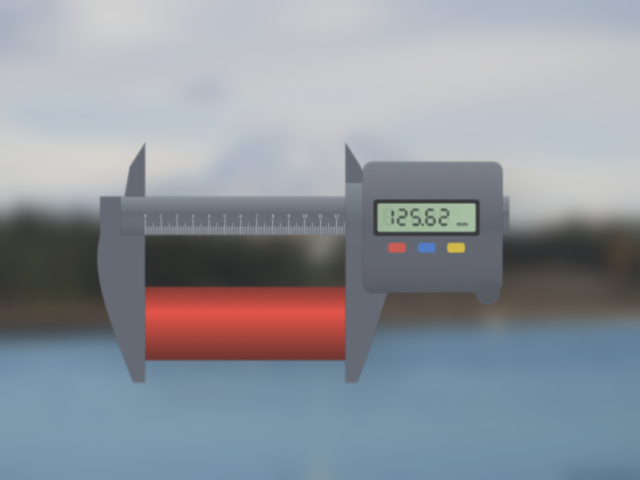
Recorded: 125.62,mm
